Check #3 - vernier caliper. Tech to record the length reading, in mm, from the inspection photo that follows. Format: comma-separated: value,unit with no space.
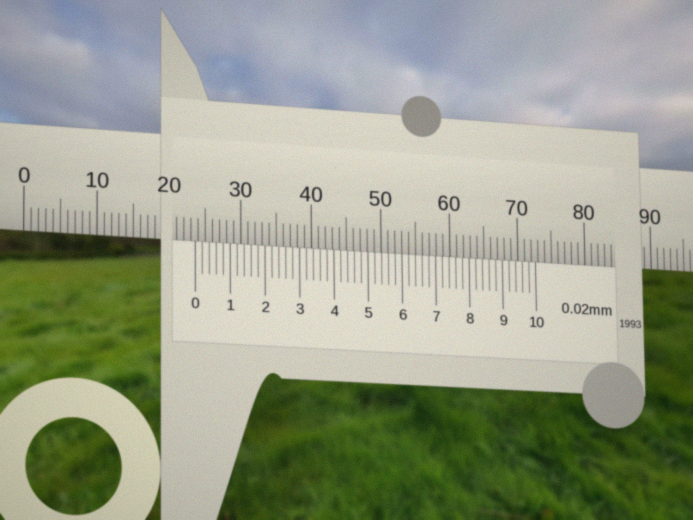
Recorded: 23.6,mm
